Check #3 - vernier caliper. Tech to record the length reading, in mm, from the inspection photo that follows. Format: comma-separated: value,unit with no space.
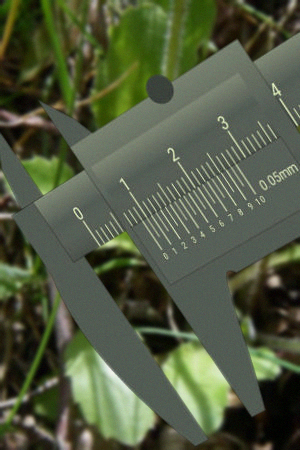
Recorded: 9.0,mm
